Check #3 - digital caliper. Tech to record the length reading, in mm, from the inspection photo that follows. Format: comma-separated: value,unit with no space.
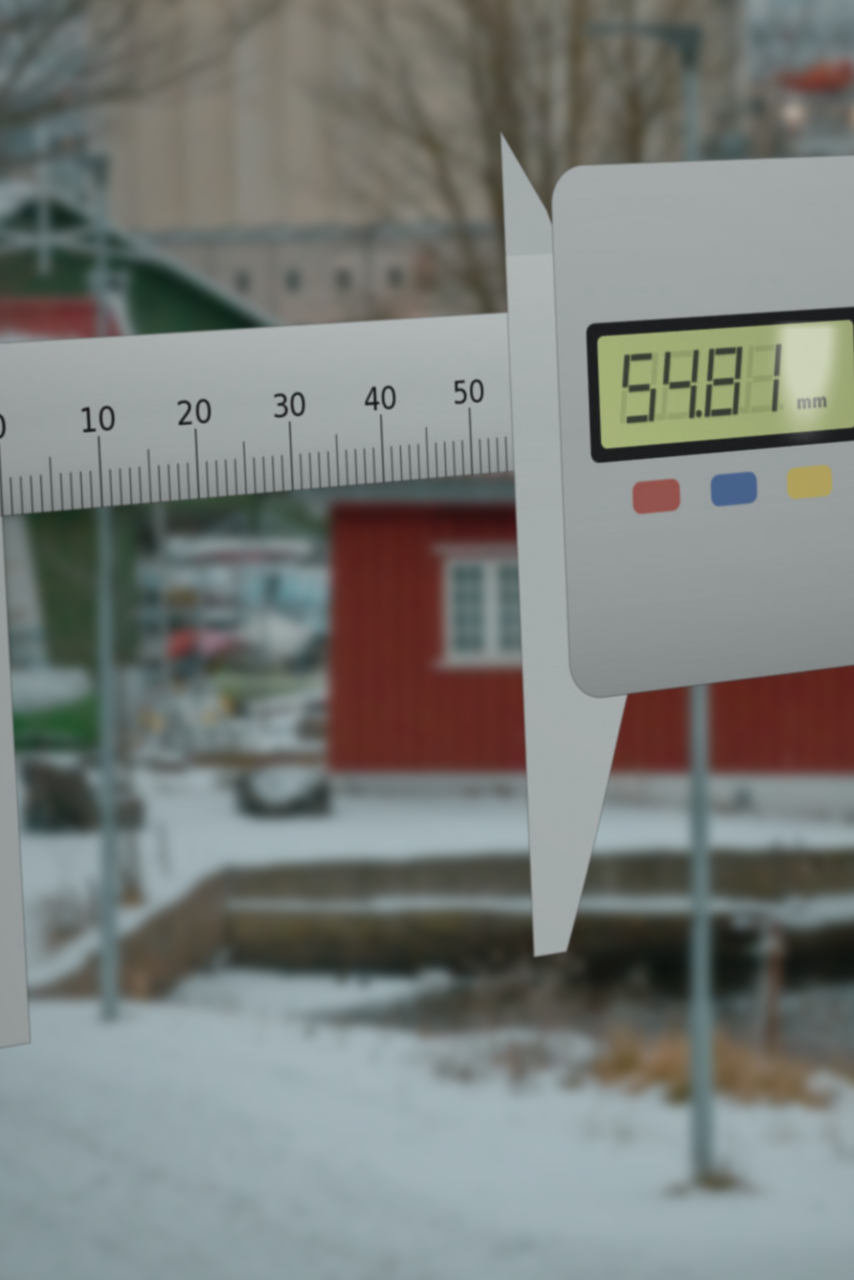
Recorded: 54.81,mm
